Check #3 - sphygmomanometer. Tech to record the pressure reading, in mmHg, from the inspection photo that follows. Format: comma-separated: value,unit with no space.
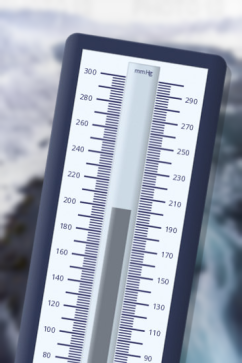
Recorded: 200,mmHg
